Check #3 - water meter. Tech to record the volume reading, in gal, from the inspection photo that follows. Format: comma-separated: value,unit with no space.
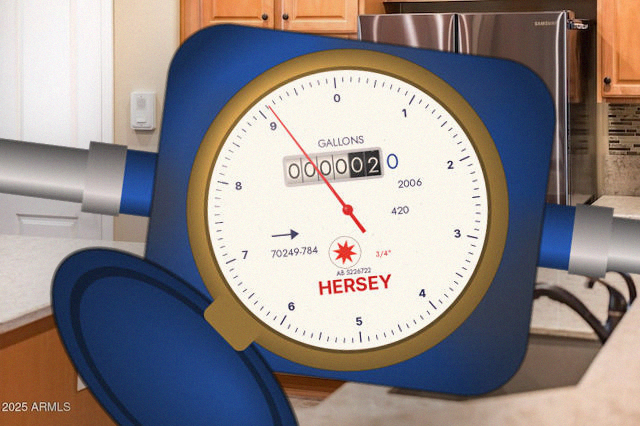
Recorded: 19.1,gal
